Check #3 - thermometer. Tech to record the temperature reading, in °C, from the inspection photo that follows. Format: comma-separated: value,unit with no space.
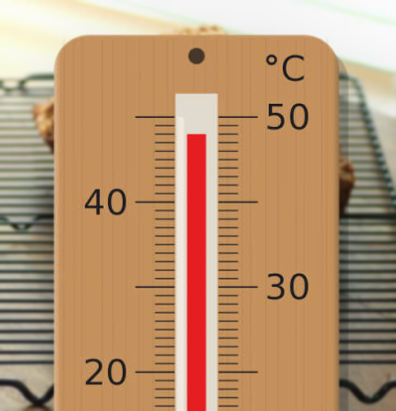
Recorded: 48,°C
